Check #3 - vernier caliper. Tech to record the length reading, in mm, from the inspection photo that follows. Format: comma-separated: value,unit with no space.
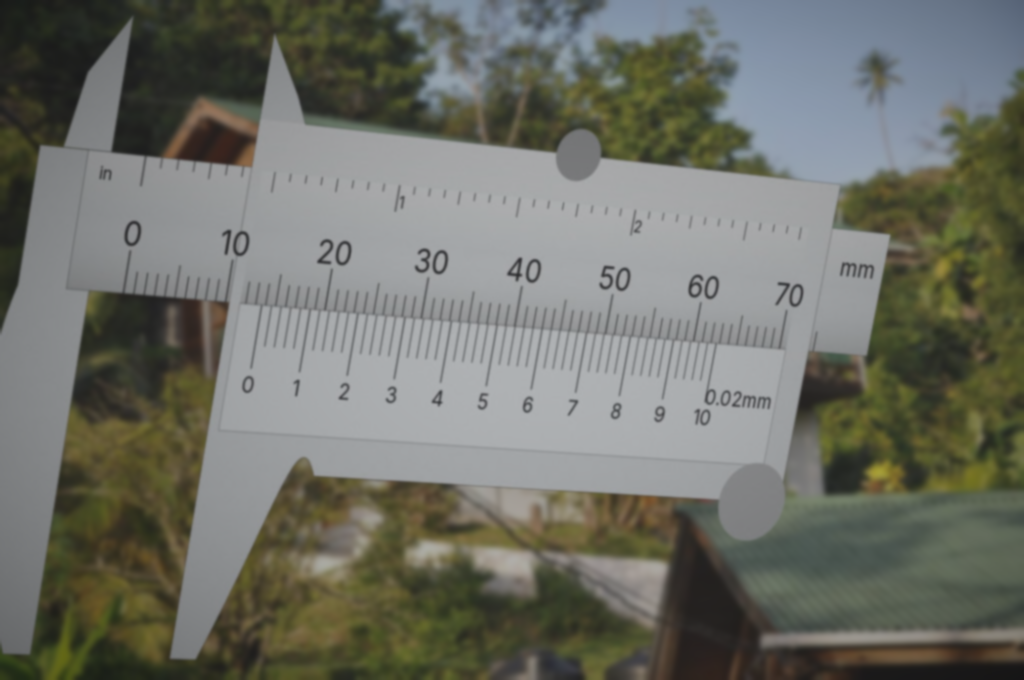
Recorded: 13.6,mm
